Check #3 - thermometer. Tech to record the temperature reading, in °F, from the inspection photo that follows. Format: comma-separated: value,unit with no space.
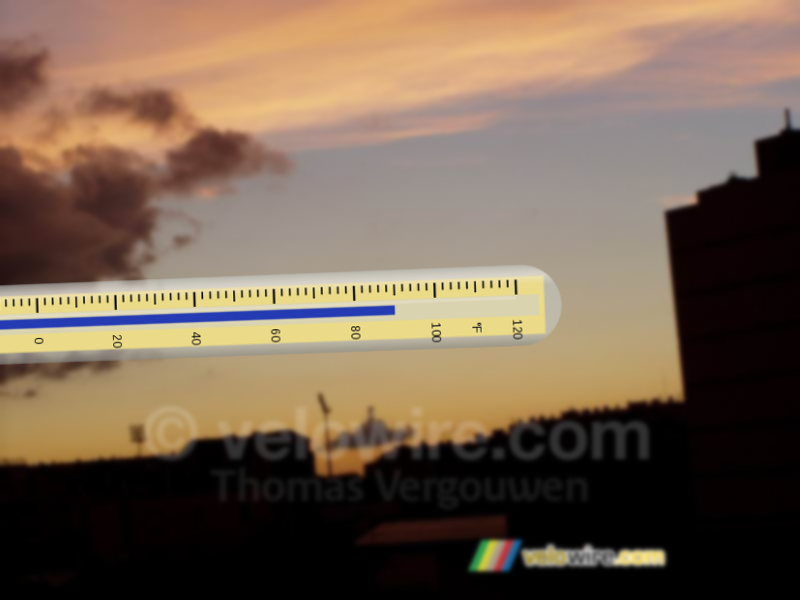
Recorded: 90,°F
